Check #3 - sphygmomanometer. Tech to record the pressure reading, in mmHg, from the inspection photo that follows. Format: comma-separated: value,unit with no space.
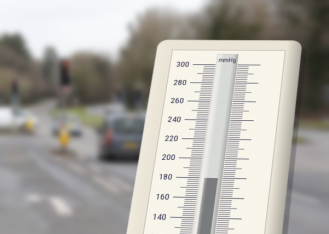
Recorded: 180,mmHg
